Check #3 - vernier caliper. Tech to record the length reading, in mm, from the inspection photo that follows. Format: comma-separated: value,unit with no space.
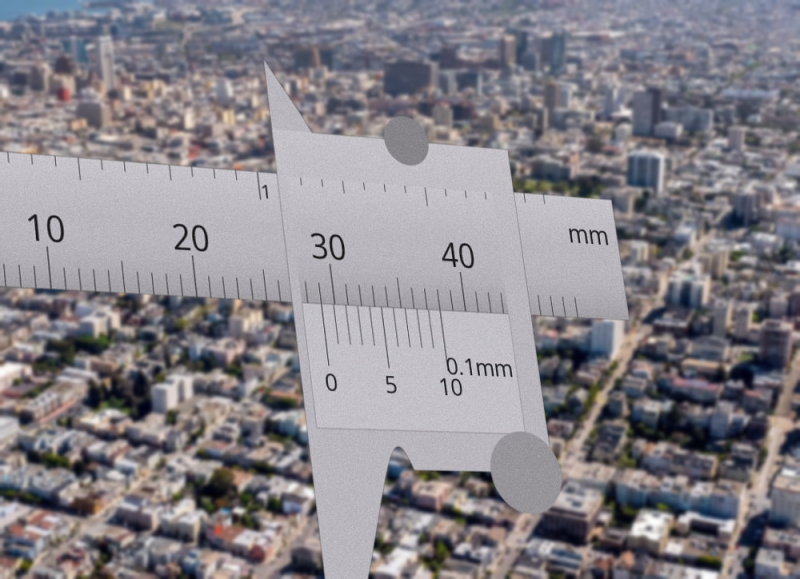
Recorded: 29.0,mm
